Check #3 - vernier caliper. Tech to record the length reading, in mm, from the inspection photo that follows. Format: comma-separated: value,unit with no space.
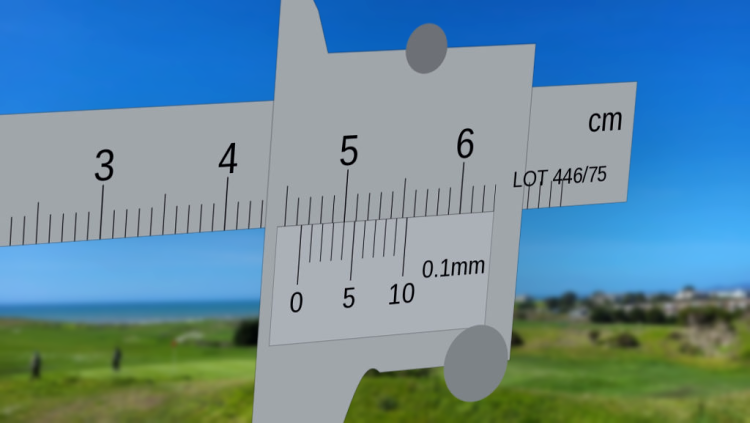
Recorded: 46.4,mm
